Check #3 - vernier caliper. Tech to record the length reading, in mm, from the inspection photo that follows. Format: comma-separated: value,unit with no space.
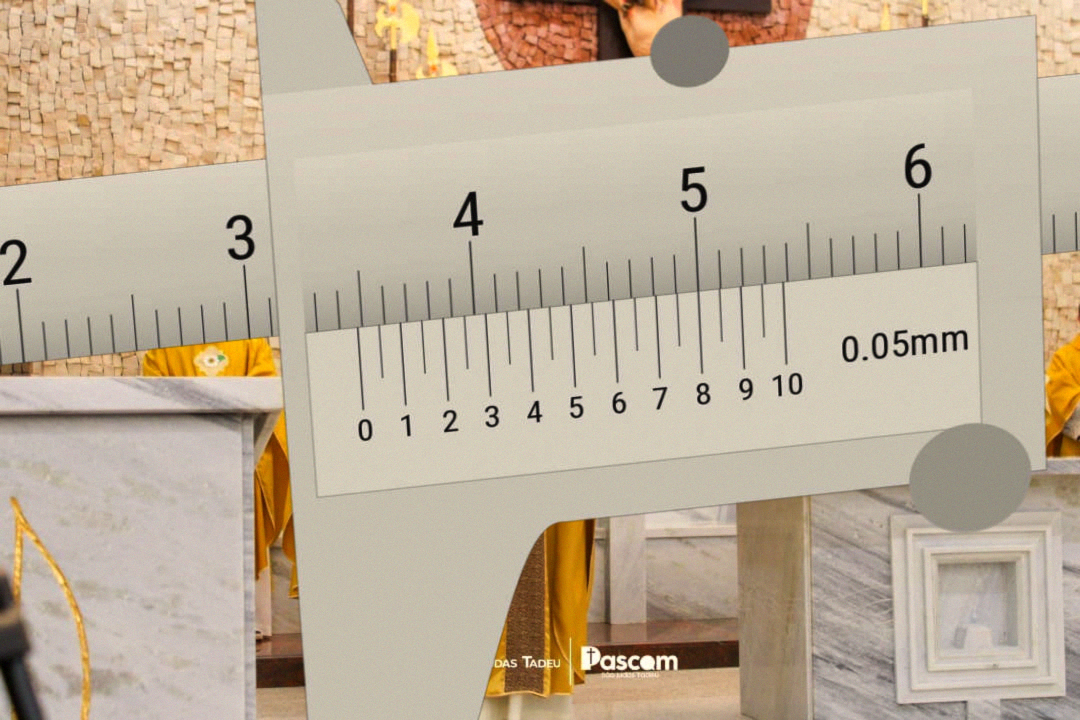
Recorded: 34.8,mm
